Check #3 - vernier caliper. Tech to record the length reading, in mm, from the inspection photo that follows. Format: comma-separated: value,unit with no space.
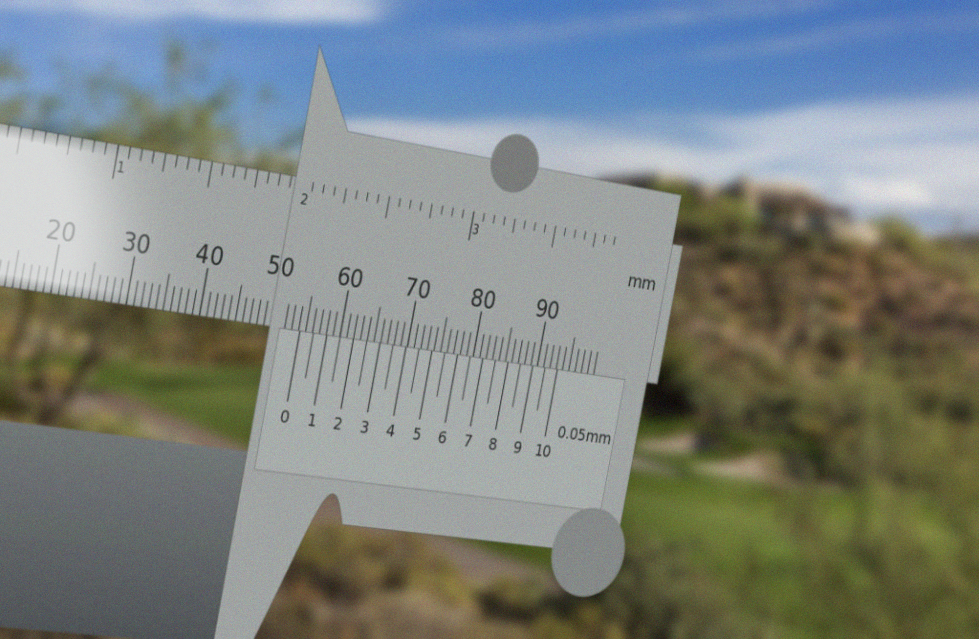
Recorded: 54.2,mm
